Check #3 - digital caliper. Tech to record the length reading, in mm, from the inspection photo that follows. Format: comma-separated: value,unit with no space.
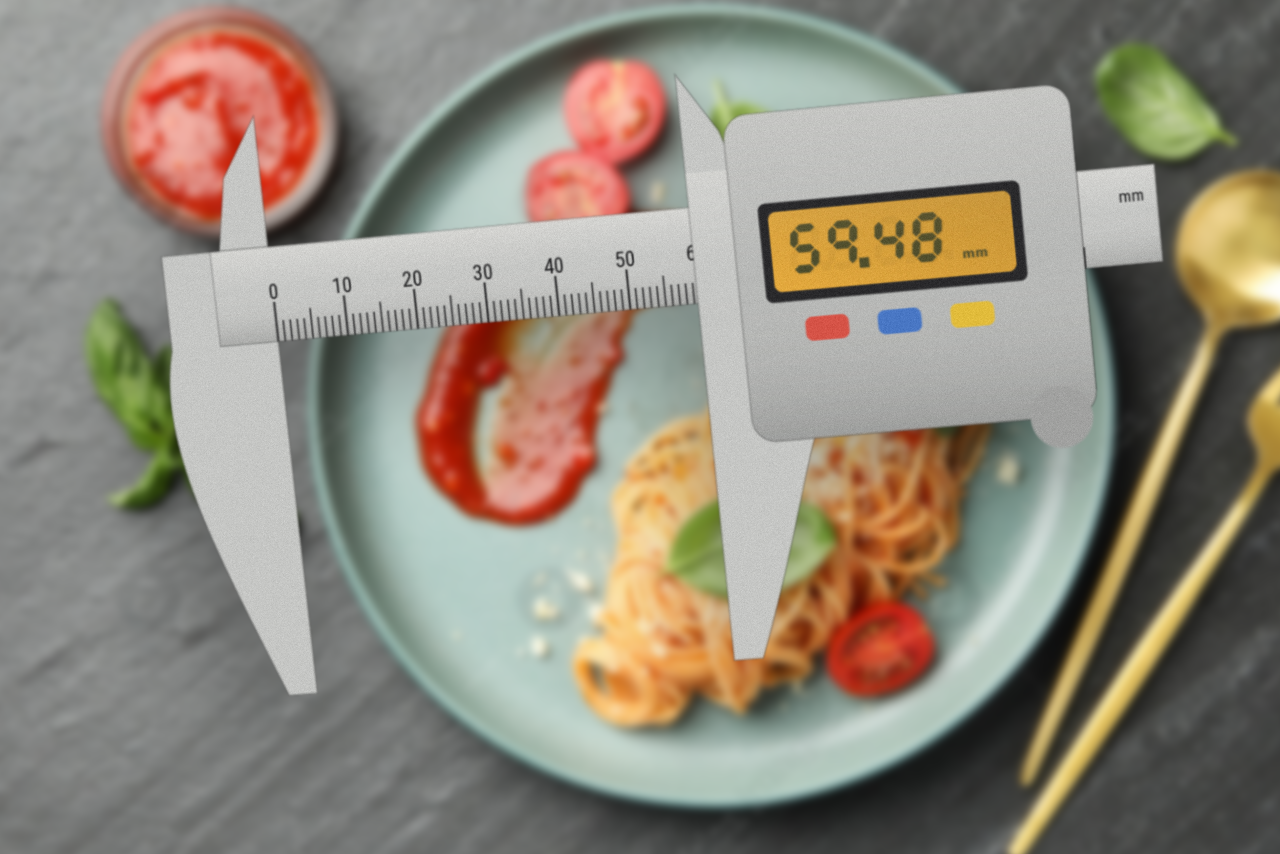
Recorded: 59.48,mm
